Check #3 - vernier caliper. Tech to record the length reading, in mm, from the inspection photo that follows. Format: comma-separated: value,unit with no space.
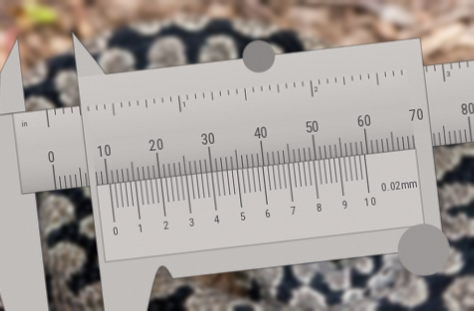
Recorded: 10.4,mm
